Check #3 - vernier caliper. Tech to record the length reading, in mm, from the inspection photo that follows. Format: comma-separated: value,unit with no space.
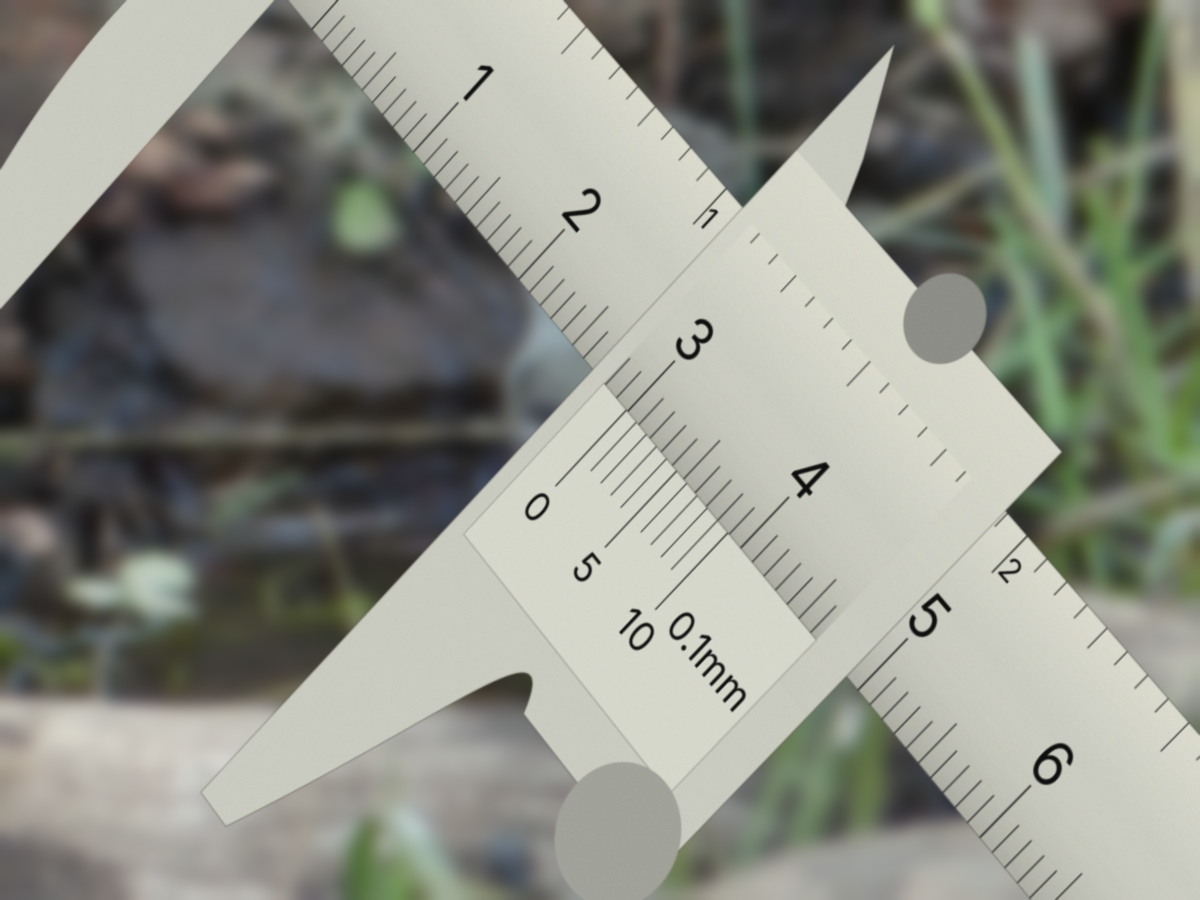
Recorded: 29.9,mm
